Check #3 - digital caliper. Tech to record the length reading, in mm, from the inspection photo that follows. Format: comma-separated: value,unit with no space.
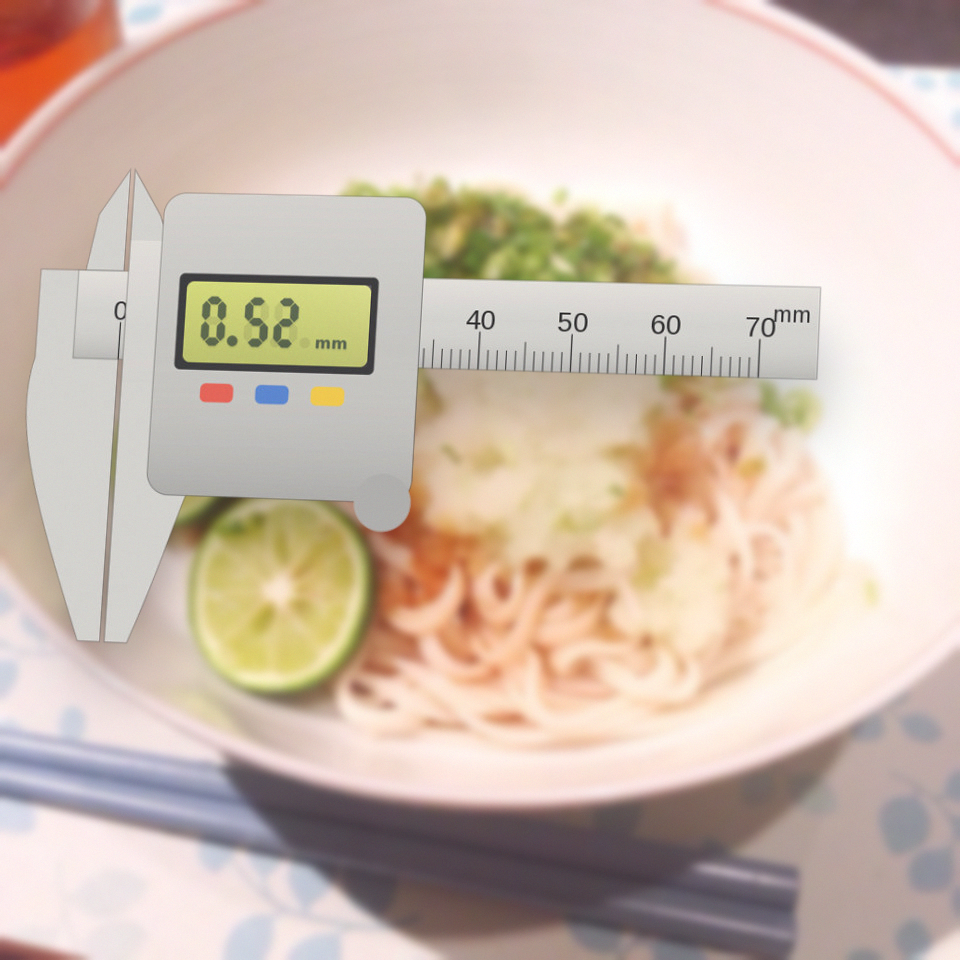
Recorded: 0.52,mm
